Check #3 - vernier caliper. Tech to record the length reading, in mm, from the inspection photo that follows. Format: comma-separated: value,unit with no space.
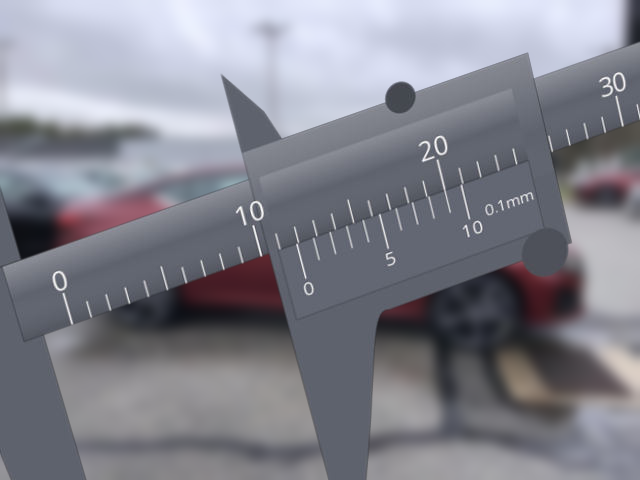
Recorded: 11.9,mm
